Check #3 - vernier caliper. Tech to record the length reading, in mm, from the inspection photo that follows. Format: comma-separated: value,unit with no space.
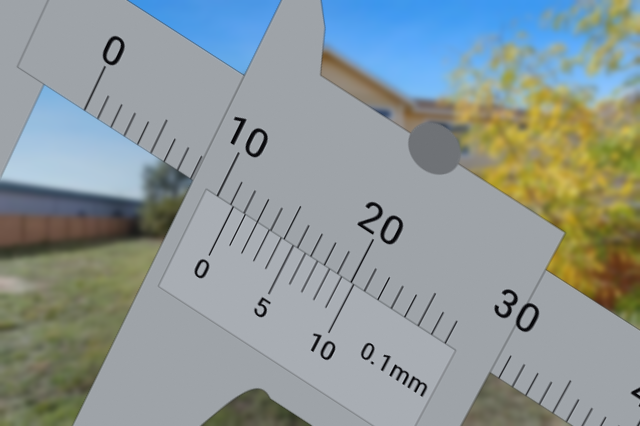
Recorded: 11.2,mm
